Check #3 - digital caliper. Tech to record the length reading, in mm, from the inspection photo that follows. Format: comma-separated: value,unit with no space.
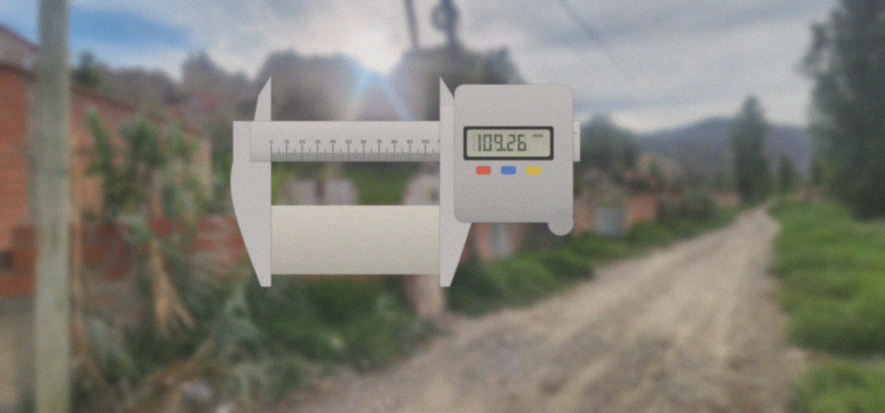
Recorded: 109.26,mm
